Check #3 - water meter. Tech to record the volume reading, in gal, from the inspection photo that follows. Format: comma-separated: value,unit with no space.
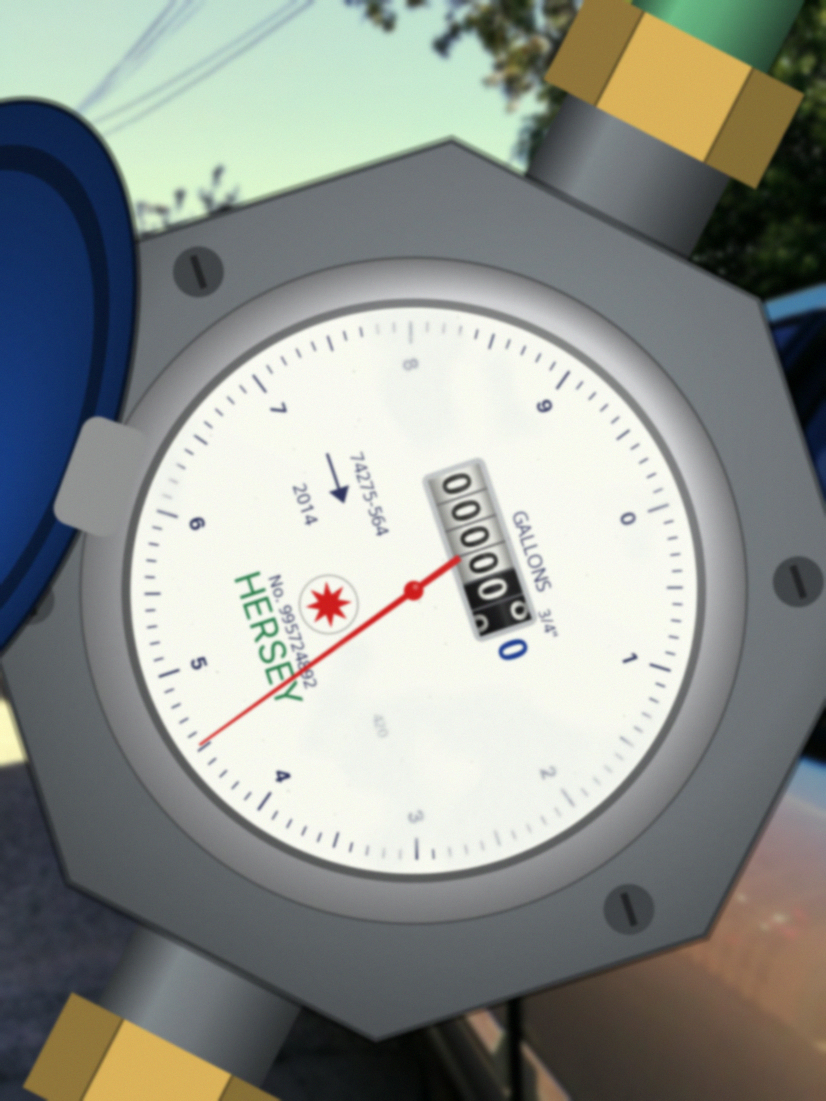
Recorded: 84.5,gal
